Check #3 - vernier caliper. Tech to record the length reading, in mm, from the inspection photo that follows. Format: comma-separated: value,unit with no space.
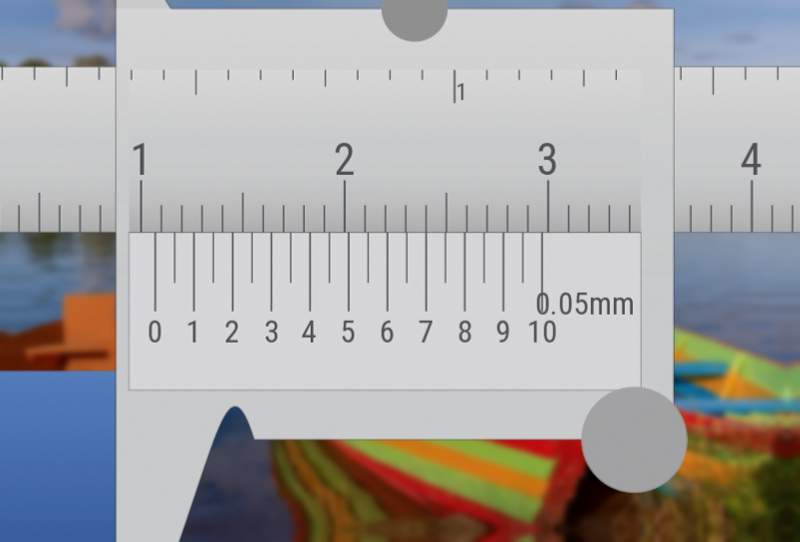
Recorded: 10.7,mm
